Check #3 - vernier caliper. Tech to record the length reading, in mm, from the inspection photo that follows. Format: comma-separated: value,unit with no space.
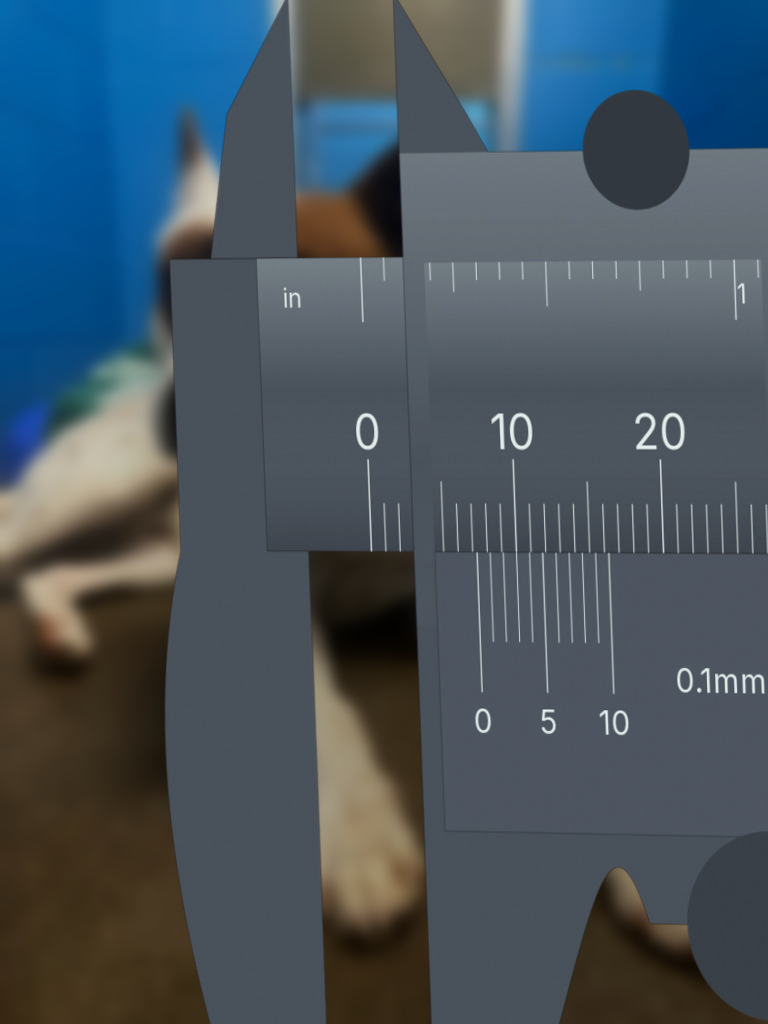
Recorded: 7.3,mm
